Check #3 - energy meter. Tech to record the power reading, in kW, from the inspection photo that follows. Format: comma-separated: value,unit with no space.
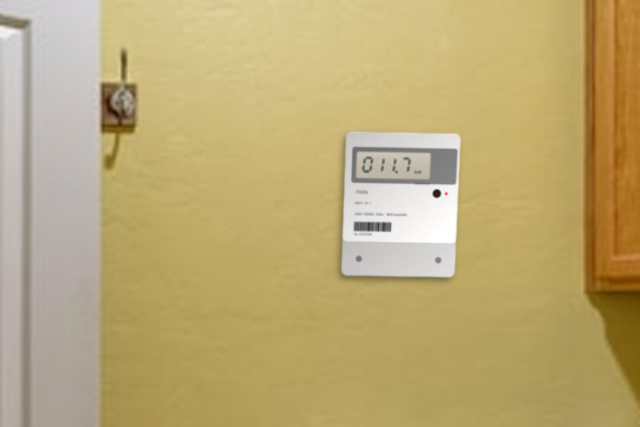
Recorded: 11.7,kW
